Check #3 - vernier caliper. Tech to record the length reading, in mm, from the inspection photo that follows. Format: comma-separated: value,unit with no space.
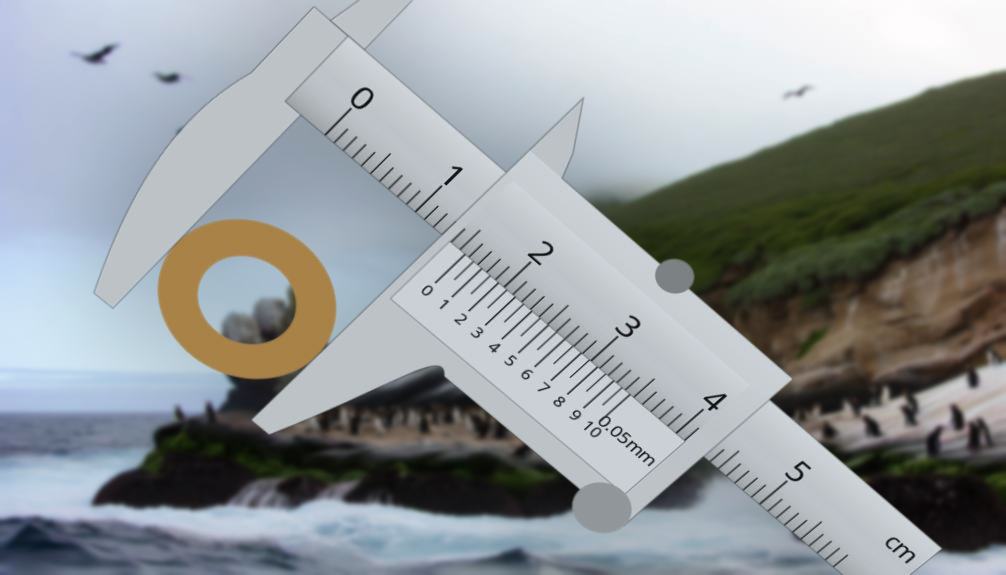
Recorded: 15.6,mm
